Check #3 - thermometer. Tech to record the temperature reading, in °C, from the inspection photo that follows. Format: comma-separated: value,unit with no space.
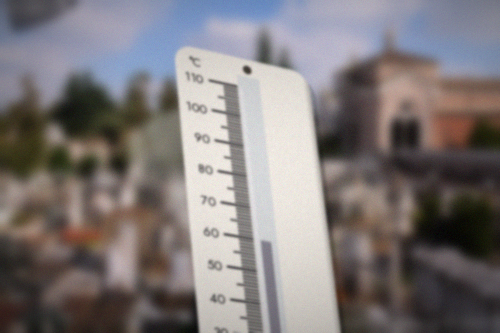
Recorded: 60,°C
